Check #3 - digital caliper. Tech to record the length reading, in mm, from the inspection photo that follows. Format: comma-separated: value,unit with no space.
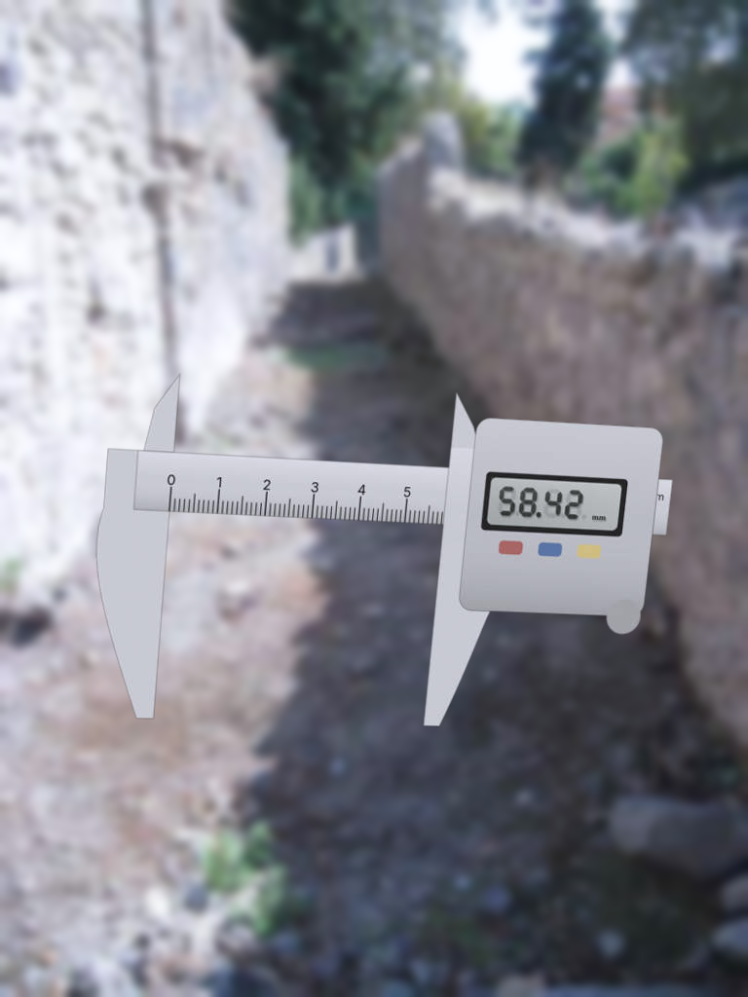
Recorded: 58.42,mm
